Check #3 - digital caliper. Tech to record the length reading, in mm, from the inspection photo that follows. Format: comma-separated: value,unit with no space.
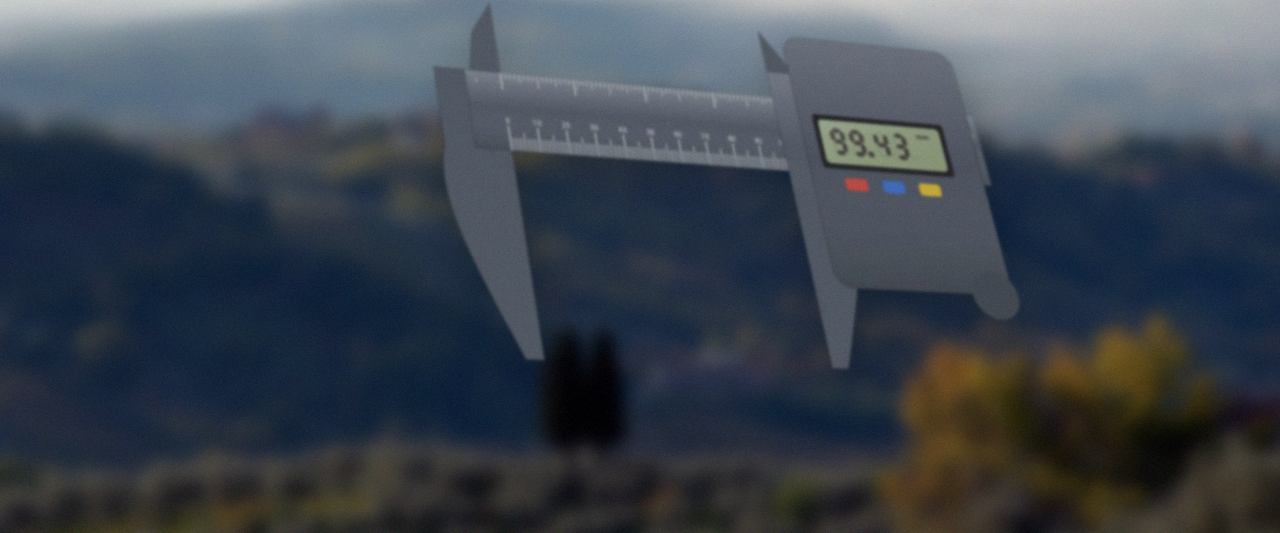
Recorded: 99.43,mm
